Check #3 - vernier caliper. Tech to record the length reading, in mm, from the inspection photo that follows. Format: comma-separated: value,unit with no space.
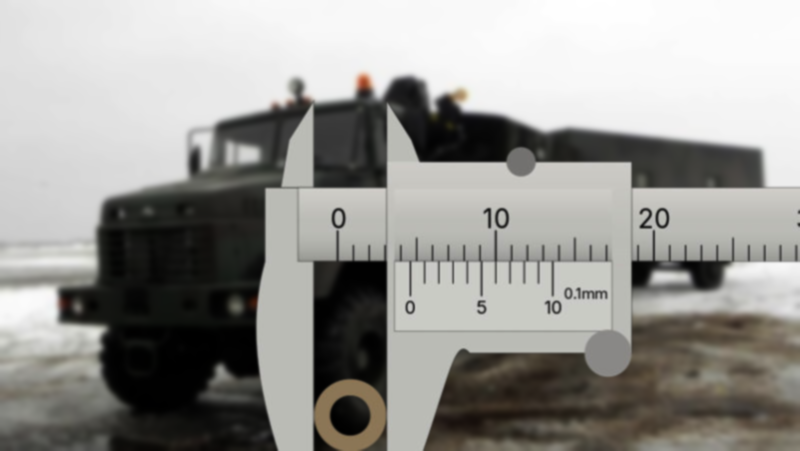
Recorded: 4.6,mm
